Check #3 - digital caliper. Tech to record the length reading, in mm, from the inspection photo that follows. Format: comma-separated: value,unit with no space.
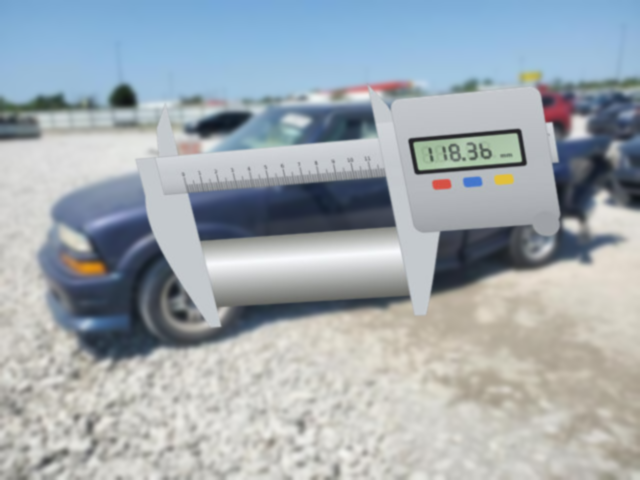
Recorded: 118.36,mm
